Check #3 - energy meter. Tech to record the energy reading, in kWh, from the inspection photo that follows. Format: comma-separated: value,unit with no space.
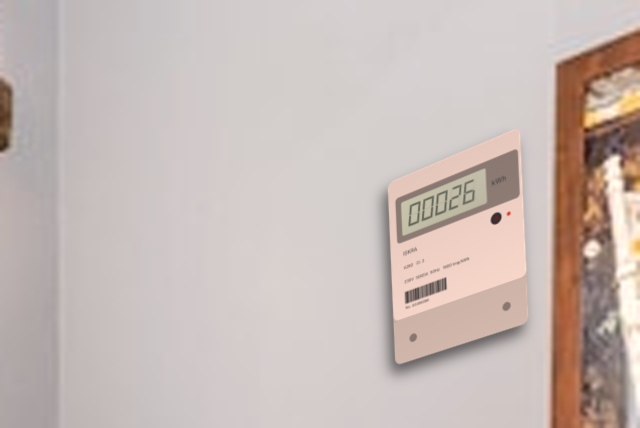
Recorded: 26,kWh
